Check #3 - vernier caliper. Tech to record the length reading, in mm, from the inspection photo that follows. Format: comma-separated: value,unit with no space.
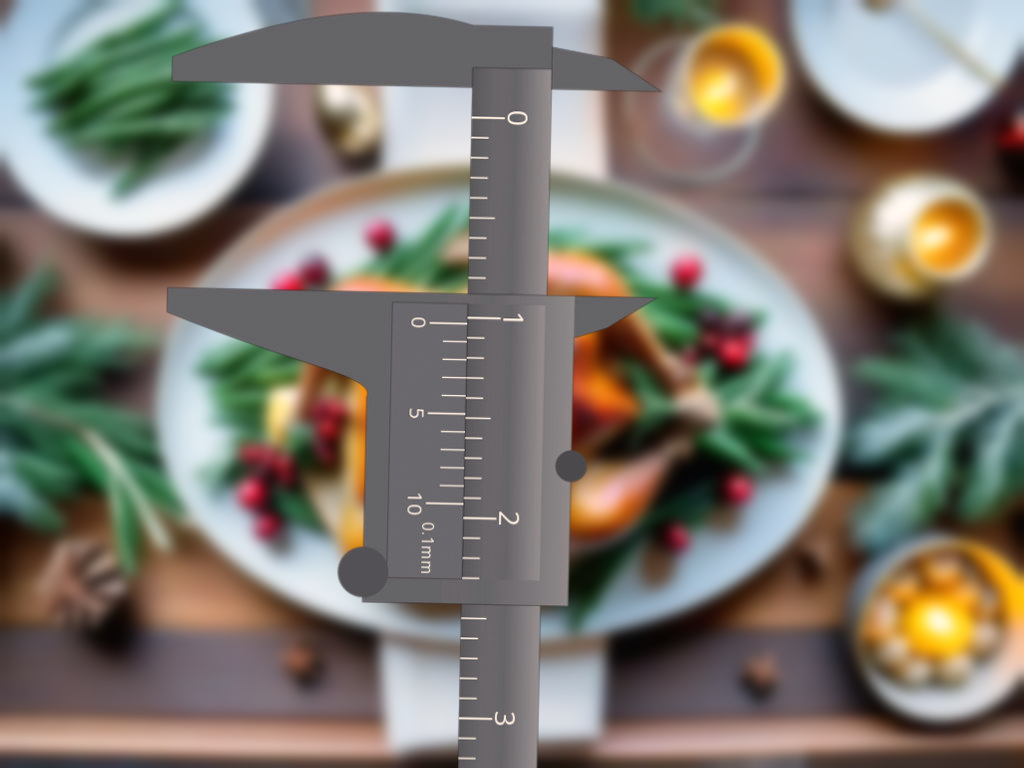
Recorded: 10.3,mm
